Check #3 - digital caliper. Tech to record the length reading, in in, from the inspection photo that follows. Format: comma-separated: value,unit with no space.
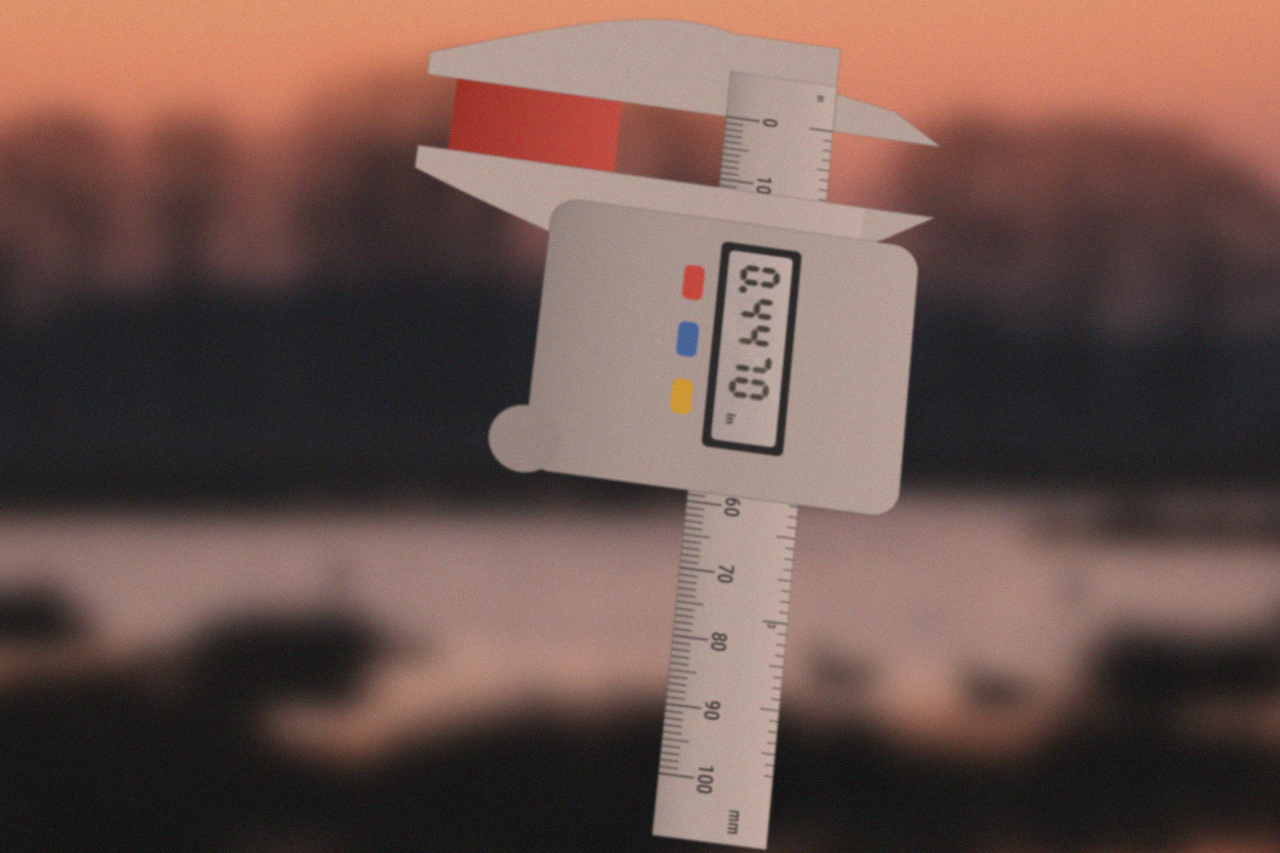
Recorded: 0.4470,in
